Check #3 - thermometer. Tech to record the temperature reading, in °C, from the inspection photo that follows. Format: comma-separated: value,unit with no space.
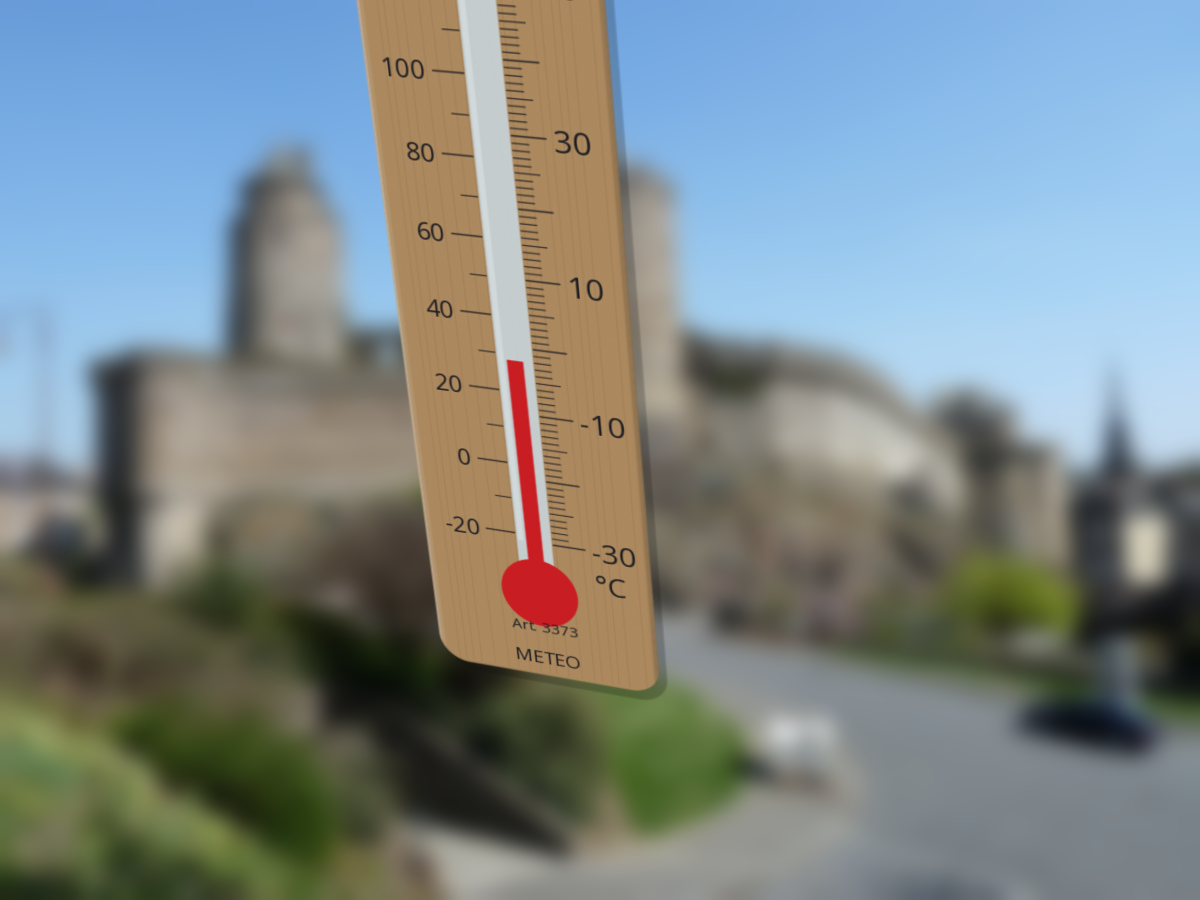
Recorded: -2,°C
